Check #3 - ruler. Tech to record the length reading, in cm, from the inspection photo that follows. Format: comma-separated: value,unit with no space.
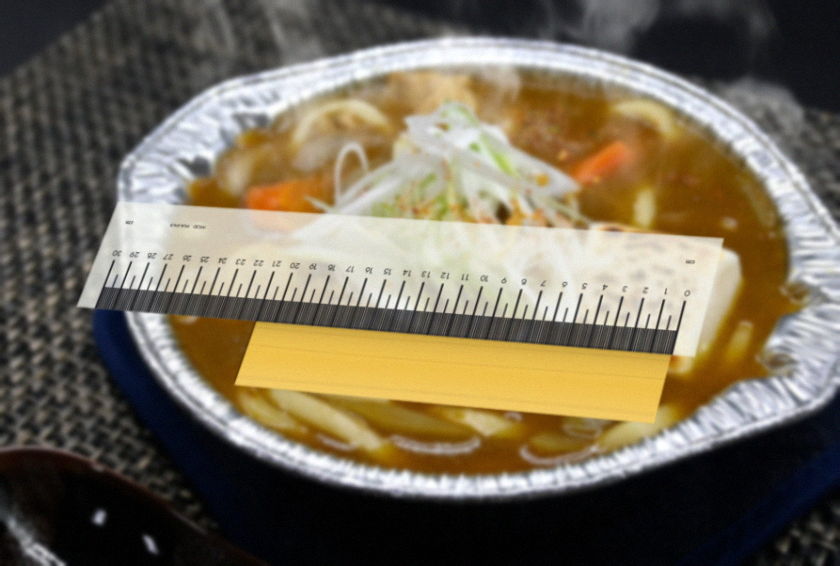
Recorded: 21,cm
